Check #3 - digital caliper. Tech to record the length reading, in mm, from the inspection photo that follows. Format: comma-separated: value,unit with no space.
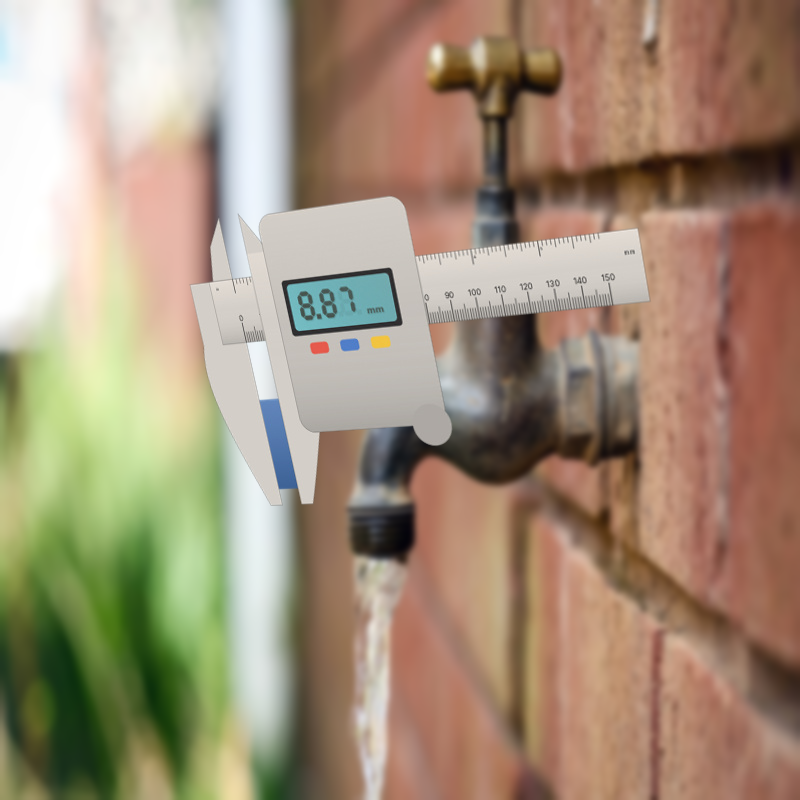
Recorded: 8.87,mm
